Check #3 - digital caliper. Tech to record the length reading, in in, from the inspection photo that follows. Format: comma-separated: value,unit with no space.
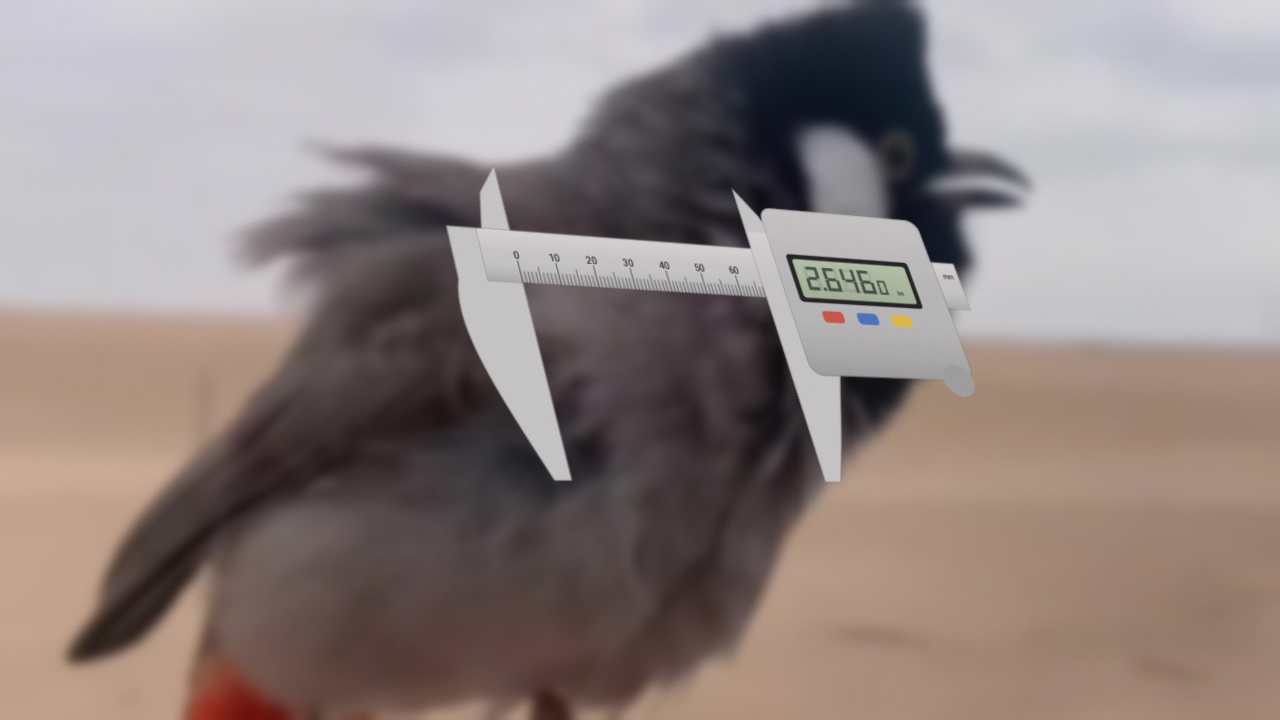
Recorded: 2.6460,in
